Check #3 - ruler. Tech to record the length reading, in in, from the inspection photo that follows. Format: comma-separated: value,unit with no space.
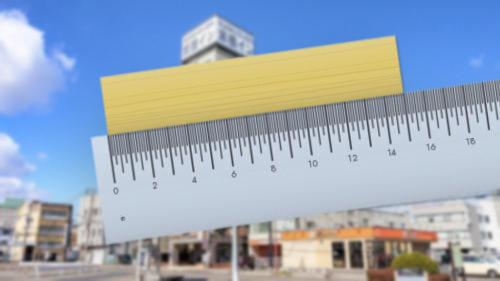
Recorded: 15,in
